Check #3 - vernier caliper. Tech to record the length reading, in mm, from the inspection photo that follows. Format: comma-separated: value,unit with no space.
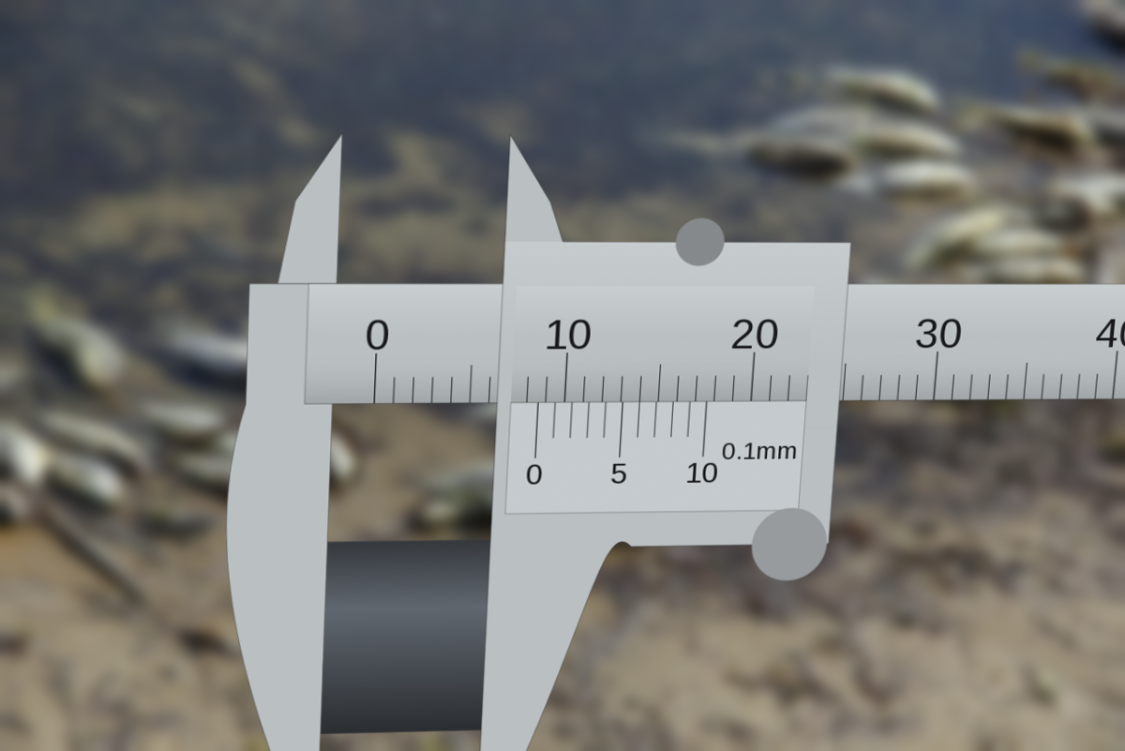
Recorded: 8.6,mm
